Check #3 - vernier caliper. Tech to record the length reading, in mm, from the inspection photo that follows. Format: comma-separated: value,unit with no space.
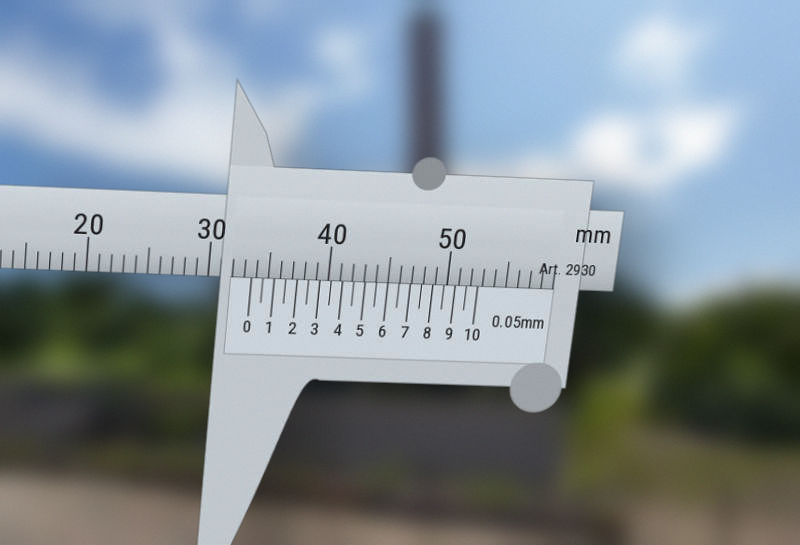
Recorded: 33.6,mm
